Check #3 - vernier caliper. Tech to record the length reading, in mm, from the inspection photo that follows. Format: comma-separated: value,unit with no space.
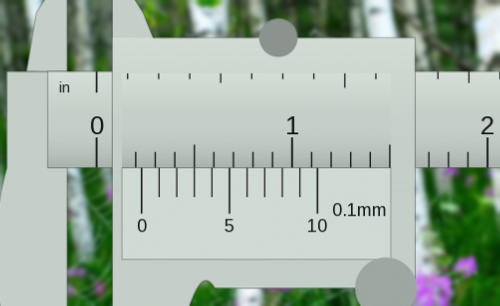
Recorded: 2.3,mm
